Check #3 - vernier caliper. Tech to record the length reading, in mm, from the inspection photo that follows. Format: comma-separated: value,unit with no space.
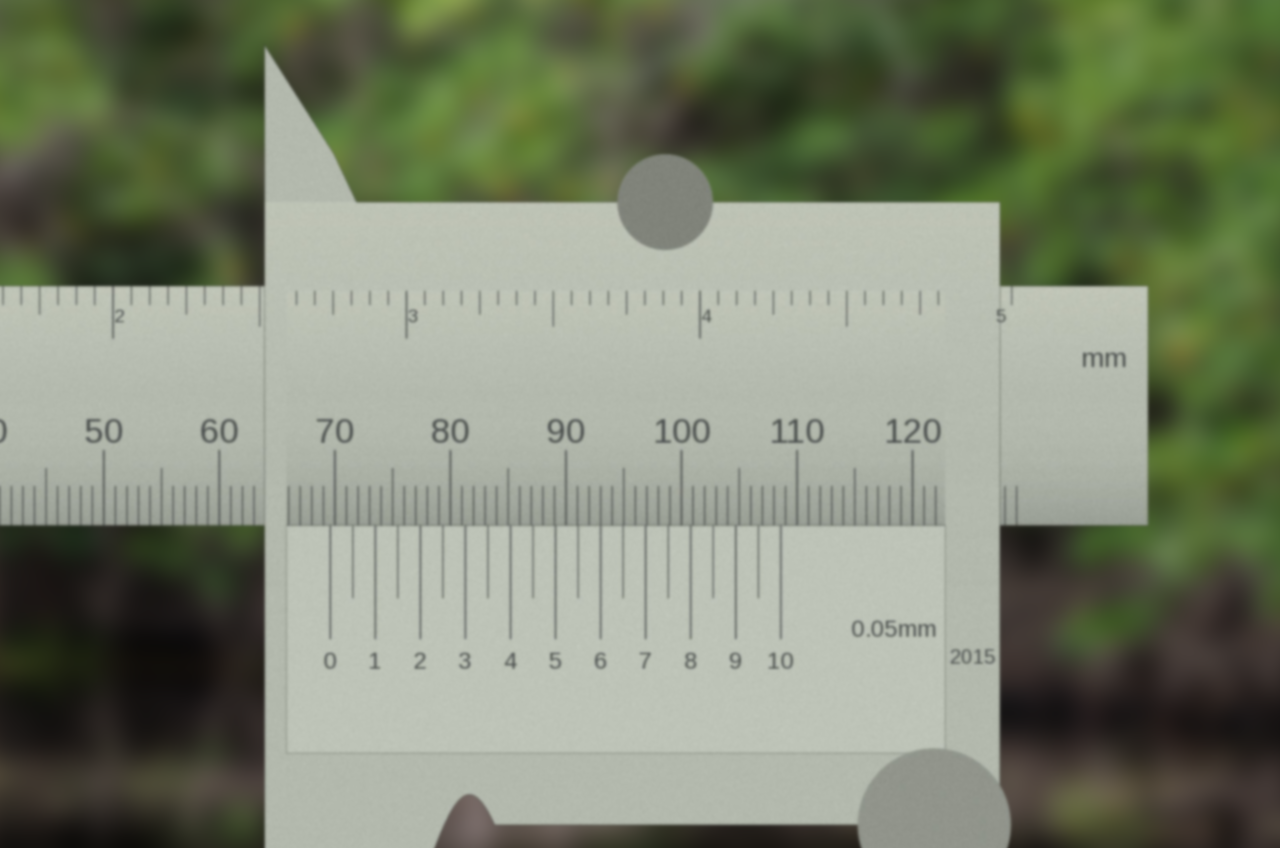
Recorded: 69.6,mm
